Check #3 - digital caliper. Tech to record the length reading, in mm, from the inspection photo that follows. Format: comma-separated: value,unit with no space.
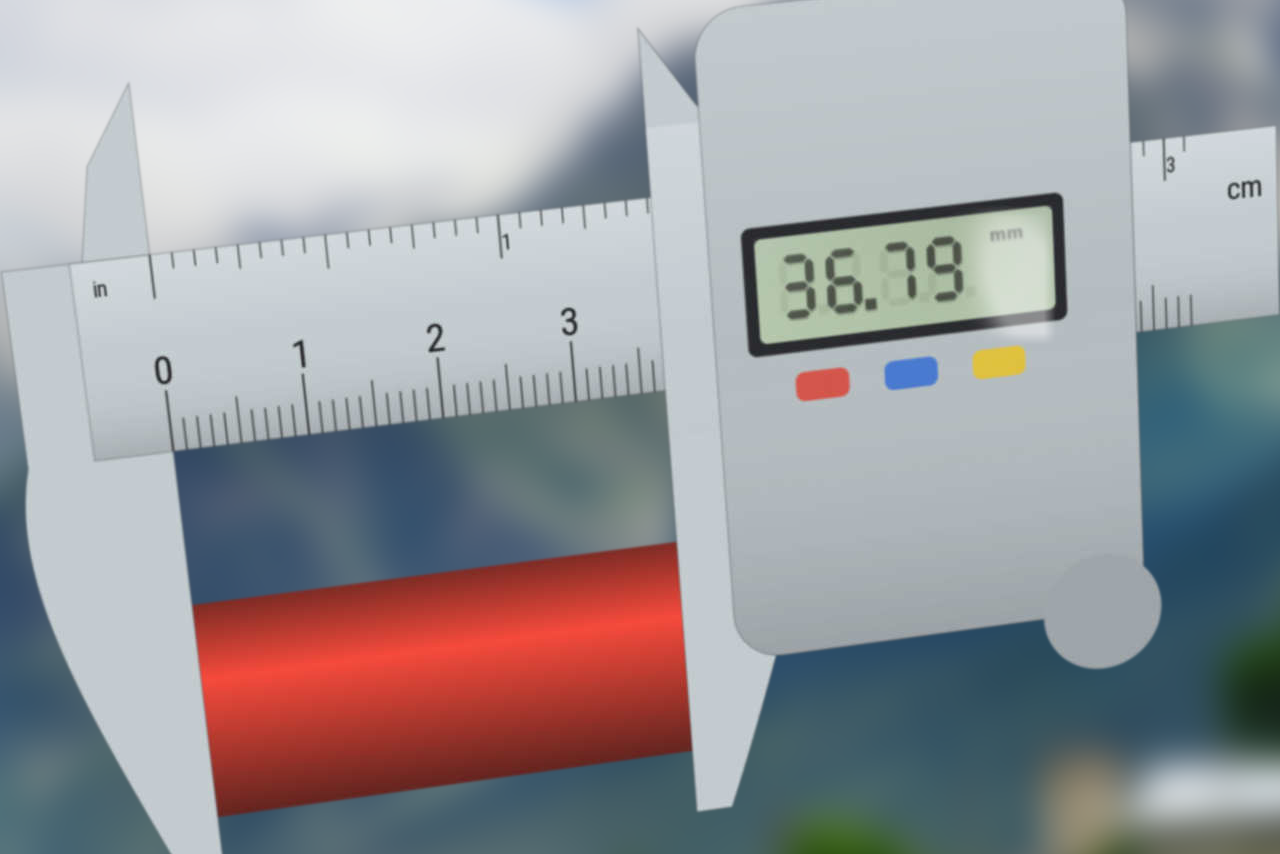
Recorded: 36.79,mm
